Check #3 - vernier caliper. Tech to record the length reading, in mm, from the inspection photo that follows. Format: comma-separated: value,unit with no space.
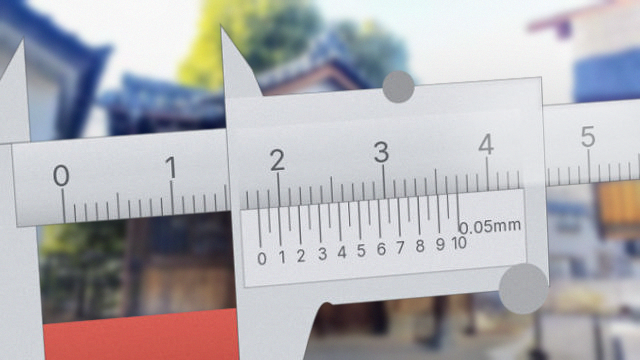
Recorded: 18.0,mm
